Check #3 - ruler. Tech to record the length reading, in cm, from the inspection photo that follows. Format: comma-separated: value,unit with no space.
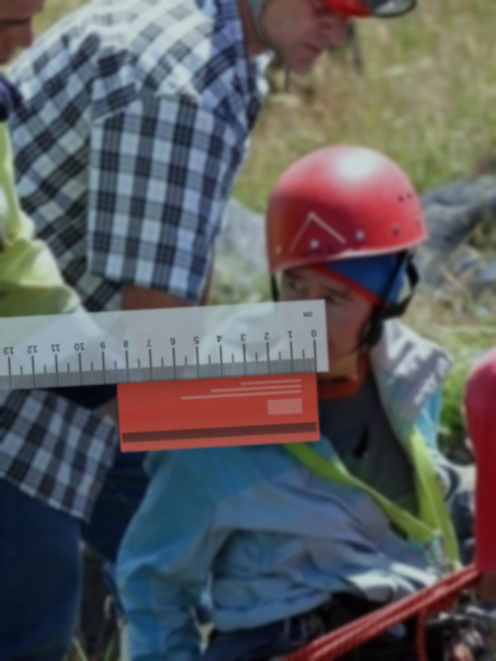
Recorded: 8.5,cm
